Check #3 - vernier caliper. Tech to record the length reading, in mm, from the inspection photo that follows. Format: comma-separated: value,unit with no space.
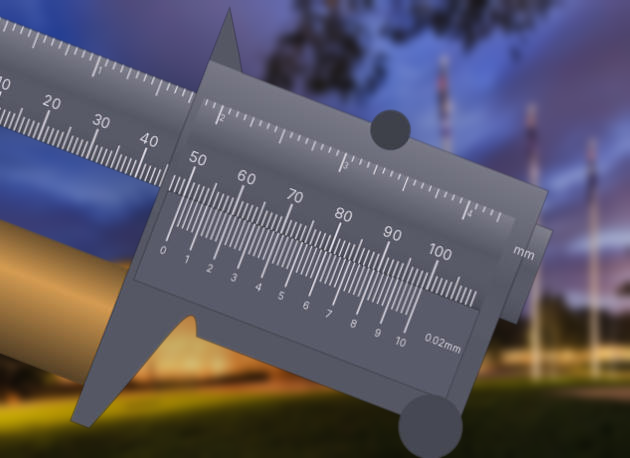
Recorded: 50.0,mm
